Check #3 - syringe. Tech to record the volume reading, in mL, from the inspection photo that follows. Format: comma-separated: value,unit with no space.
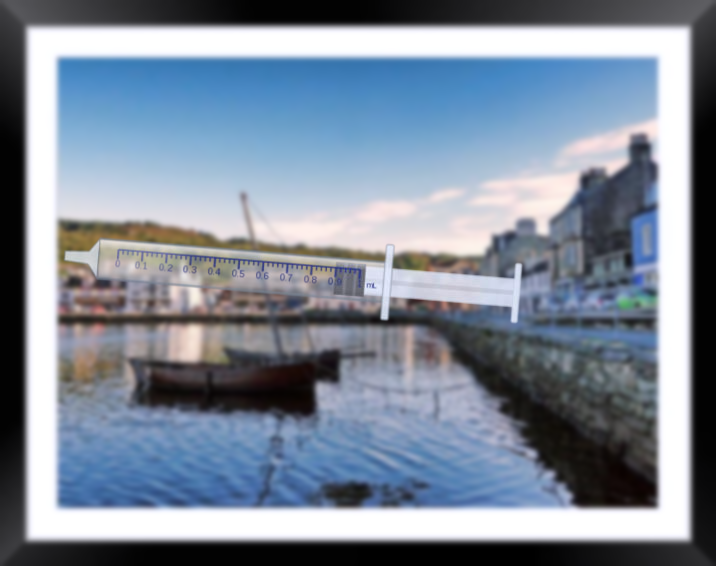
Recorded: 0.9,mL
